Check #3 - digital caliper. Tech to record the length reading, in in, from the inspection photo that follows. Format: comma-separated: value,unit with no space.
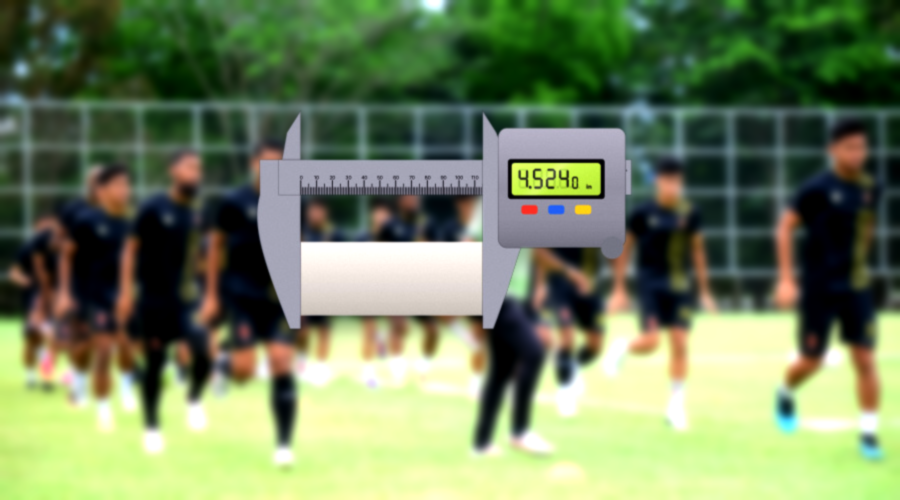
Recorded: 4.5240,in
